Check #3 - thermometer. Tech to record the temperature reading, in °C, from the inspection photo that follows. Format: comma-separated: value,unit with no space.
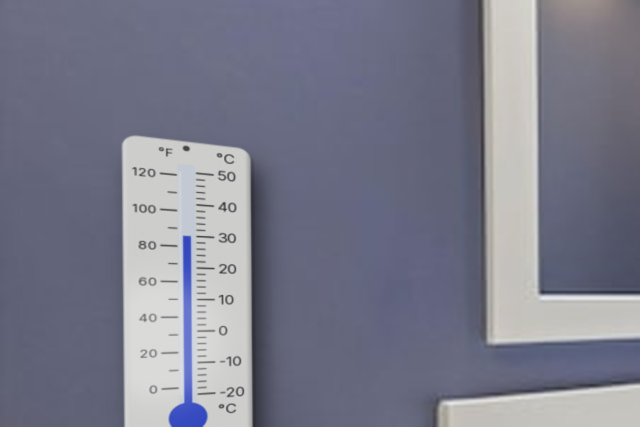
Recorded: 30,°C
